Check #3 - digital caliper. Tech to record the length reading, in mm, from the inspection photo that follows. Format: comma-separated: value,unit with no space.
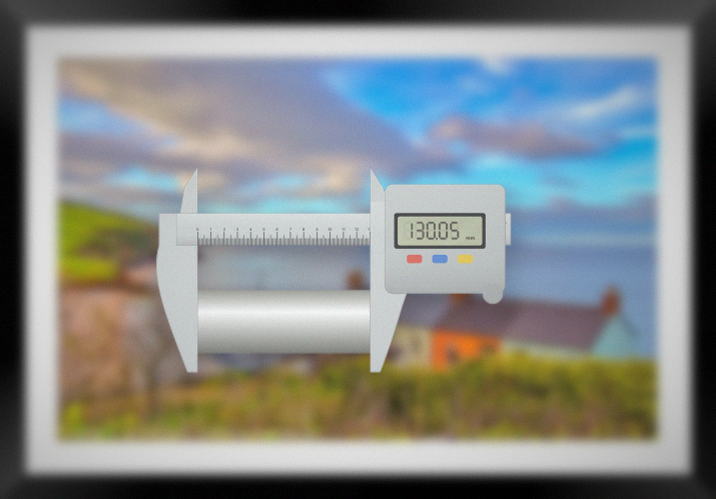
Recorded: 130.05,mm
